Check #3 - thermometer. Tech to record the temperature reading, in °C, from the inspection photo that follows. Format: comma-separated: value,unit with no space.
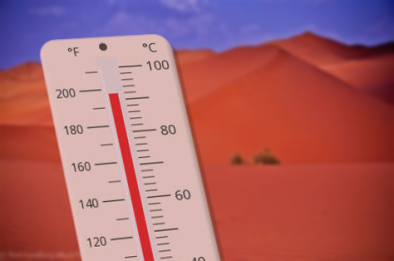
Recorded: 92,°C
